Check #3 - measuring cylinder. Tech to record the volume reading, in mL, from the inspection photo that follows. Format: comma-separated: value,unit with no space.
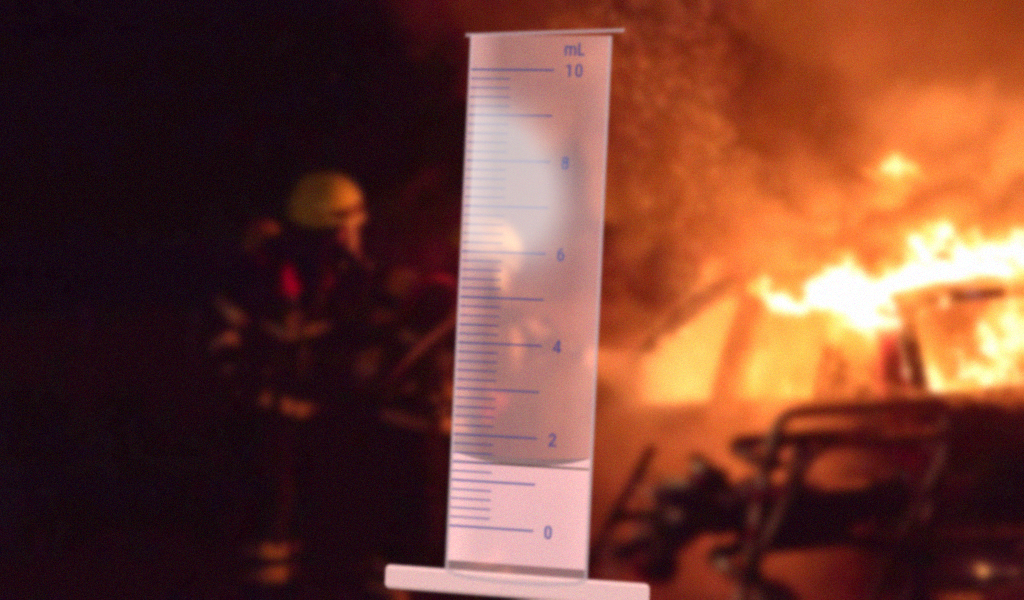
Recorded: 1.4,mL
